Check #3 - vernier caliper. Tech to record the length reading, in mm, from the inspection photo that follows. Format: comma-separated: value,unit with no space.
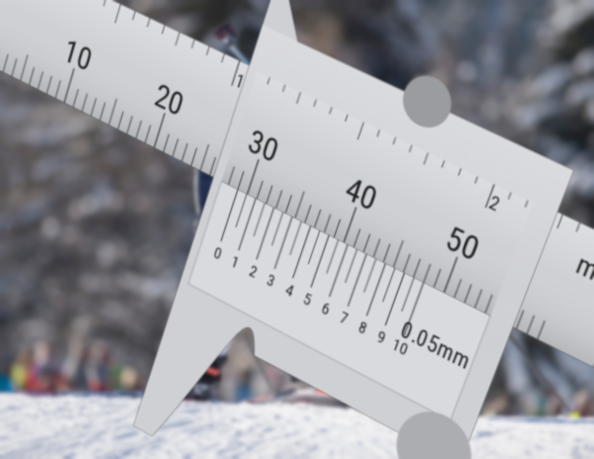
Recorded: 29.0,mm
